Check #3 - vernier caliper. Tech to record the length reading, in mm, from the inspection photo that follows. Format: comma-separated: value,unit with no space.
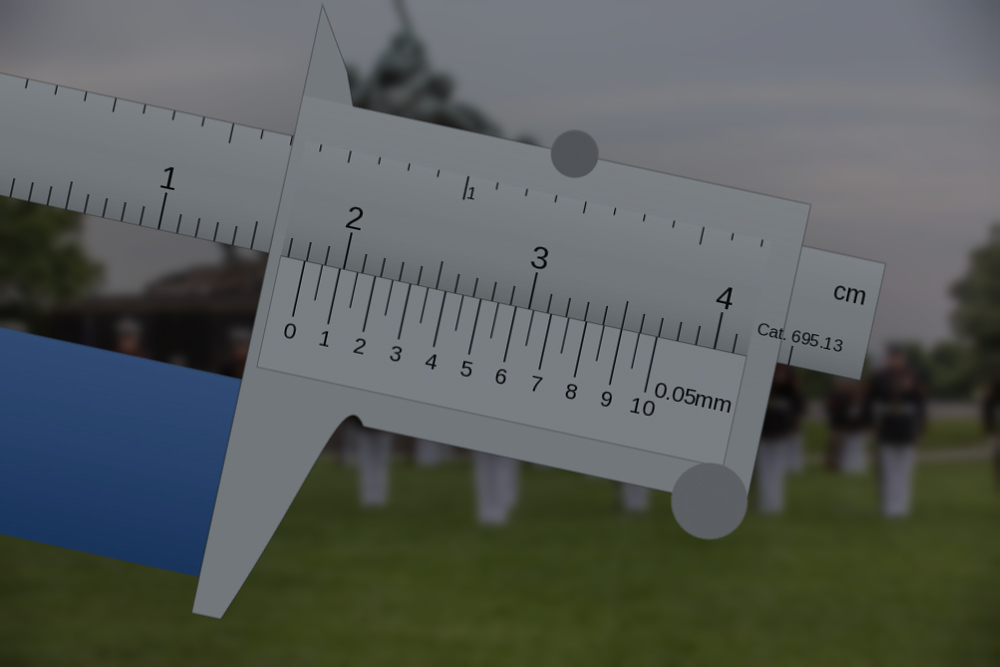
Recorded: 17.9,mm
